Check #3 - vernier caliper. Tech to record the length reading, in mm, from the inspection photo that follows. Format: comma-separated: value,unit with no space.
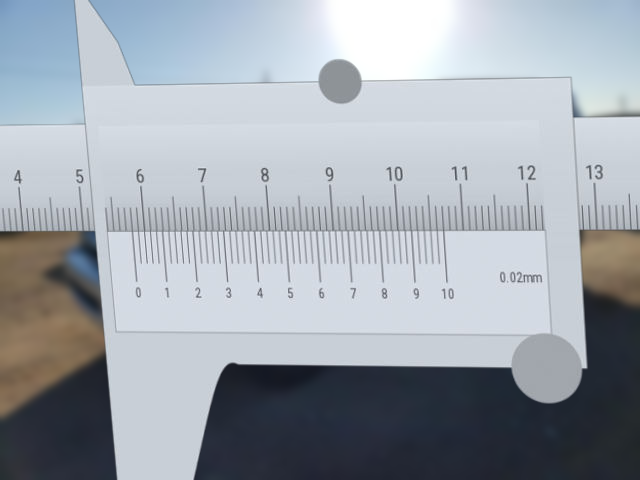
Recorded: 58.0,mm
